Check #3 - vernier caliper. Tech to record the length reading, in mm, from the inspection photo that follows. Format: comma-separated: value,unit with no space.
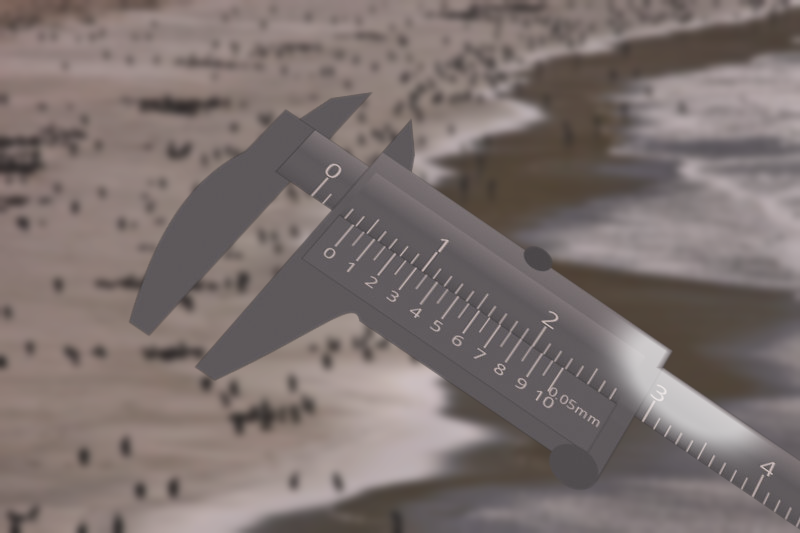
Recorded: 3.8,mm
